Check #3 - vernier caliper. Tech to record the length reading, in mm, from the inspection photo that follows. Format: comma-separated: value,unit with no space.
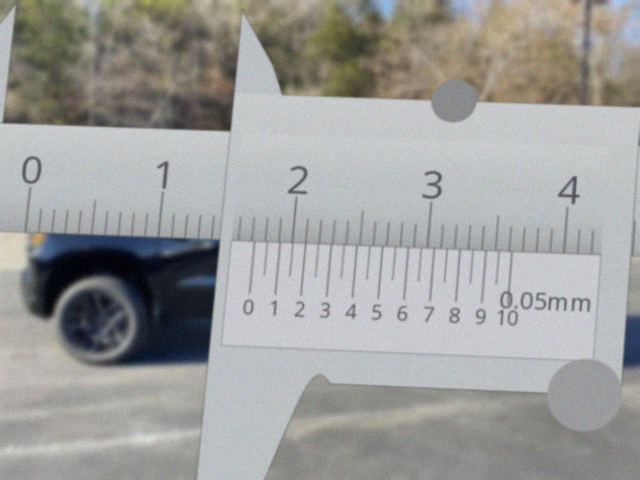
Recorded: 17.2,mm
